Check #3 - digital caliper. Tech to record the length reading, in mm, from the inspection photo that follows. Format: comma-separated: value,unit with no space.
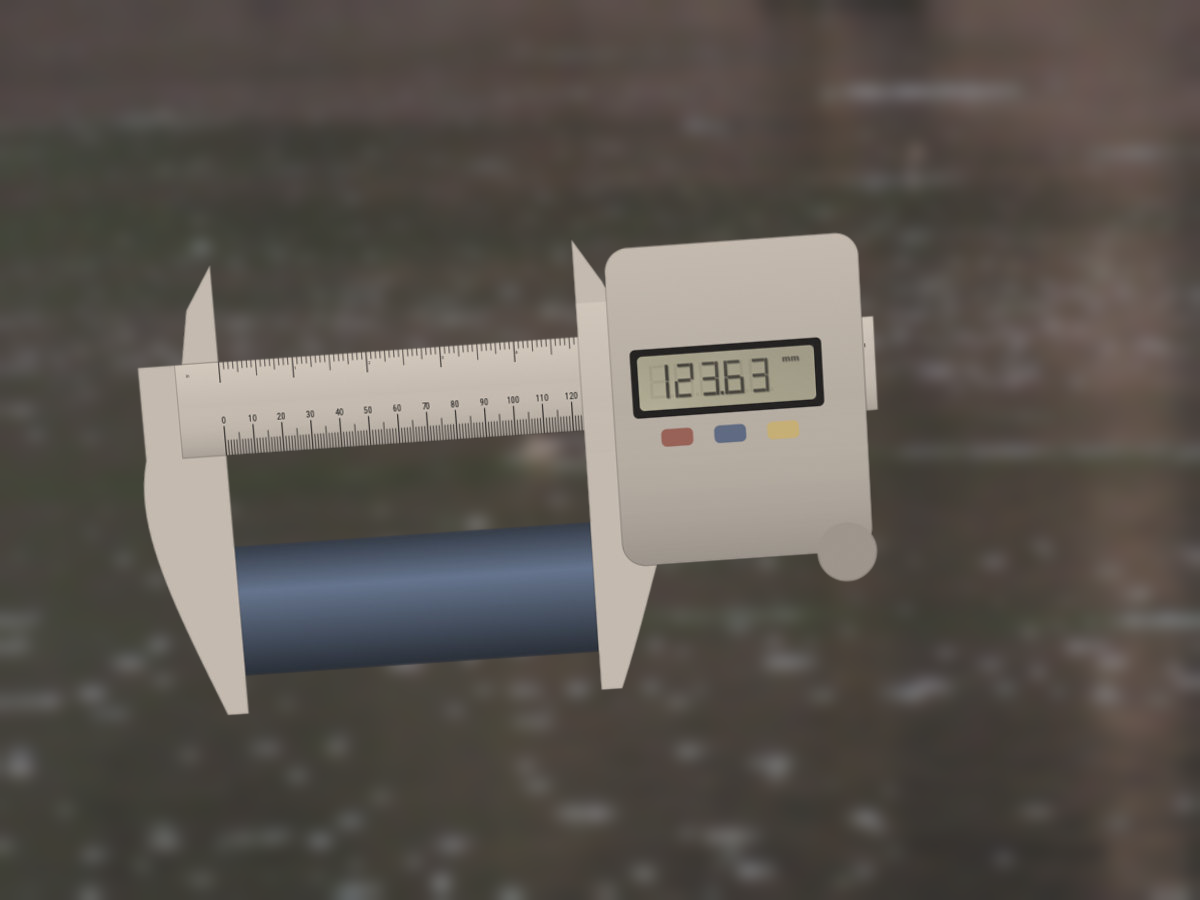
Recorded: 123.63,mm
